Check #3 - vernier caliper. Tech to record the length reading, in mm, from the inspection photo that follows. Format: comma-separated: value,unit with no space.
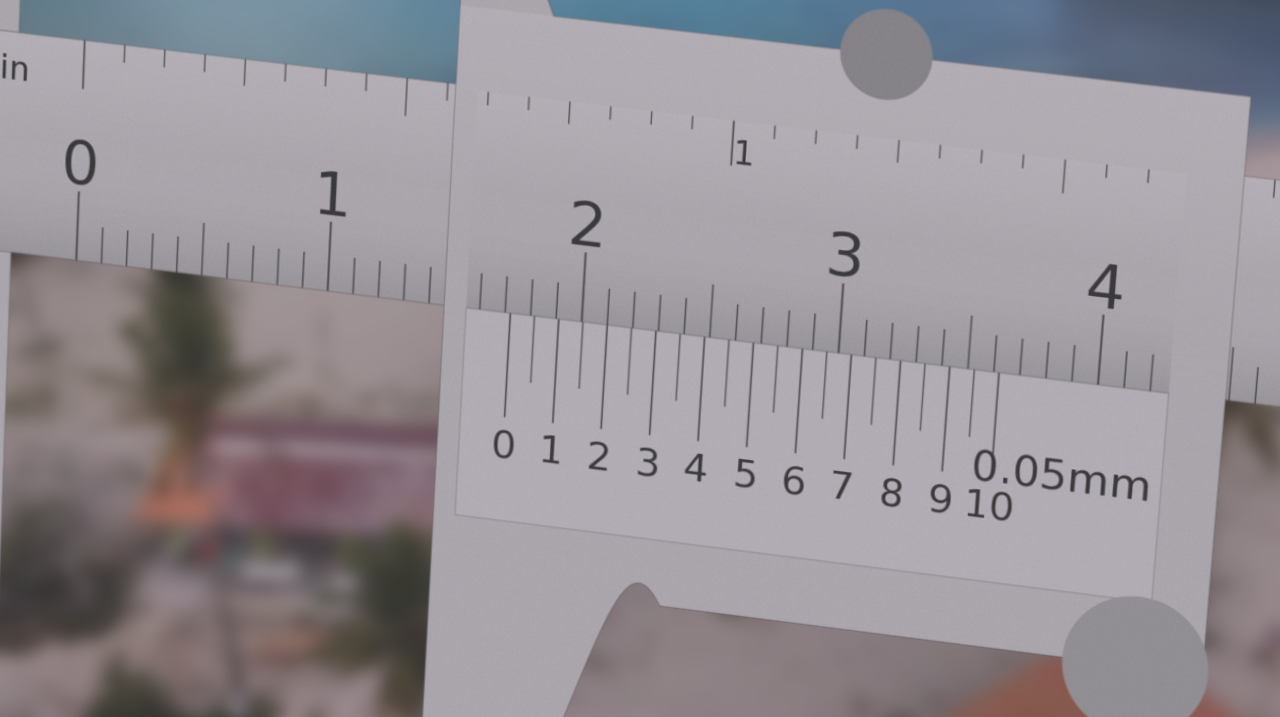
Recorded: 17.2,mm
